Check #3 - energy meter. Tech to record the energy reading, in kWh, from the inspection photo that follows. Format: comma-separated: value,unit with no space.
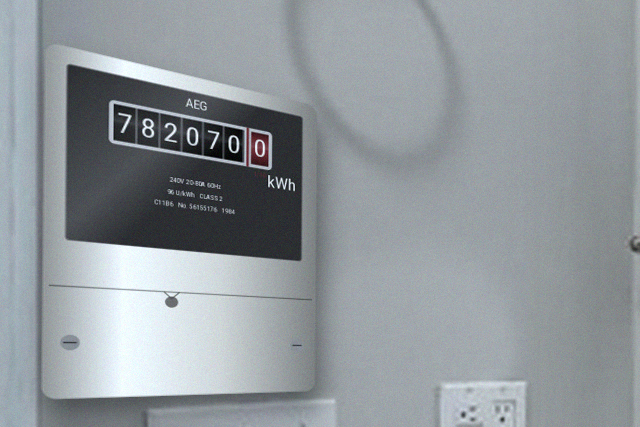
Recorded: 782070.0,kWh
